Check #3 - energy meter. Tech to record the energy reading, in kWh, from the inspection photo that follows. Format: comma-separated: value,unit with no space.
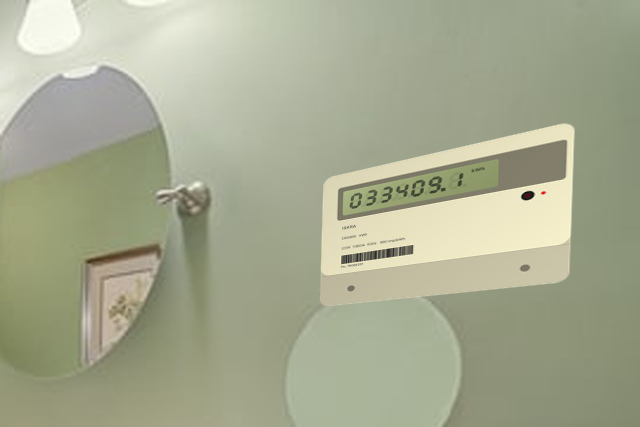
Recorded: 33409.1,kWh
